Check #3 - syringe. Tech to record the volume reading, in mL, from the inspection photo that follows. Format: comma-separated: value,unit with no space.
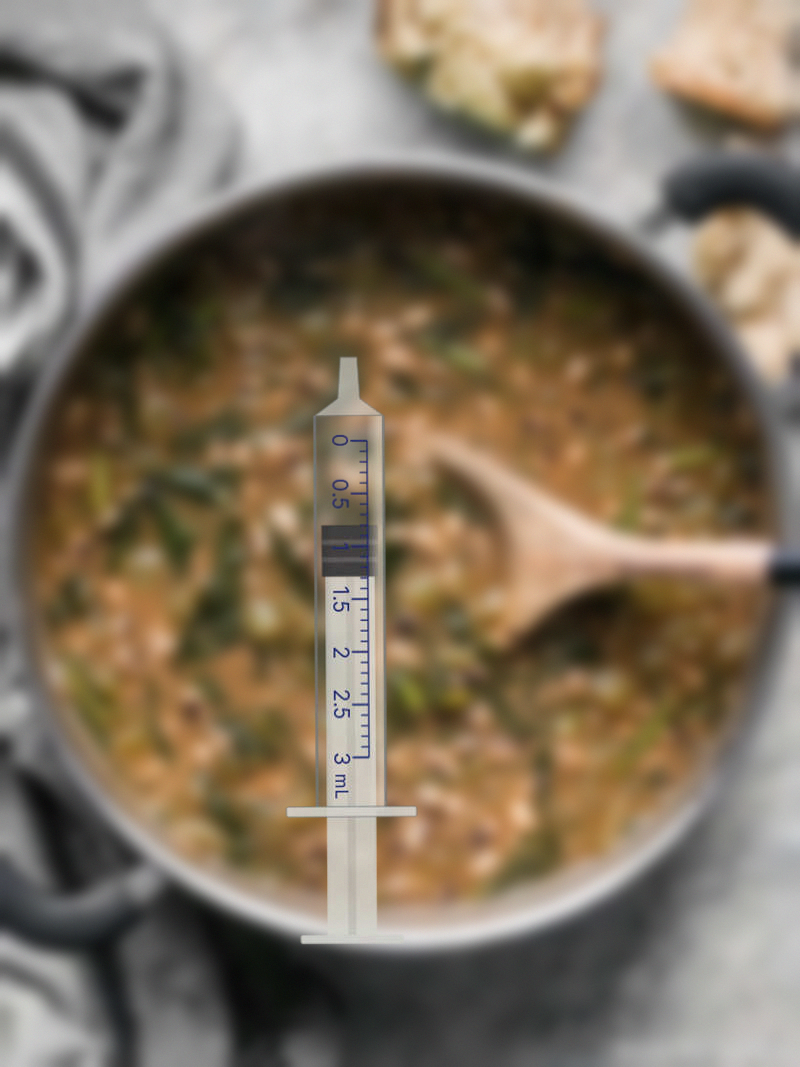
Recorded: 0.8,mL
